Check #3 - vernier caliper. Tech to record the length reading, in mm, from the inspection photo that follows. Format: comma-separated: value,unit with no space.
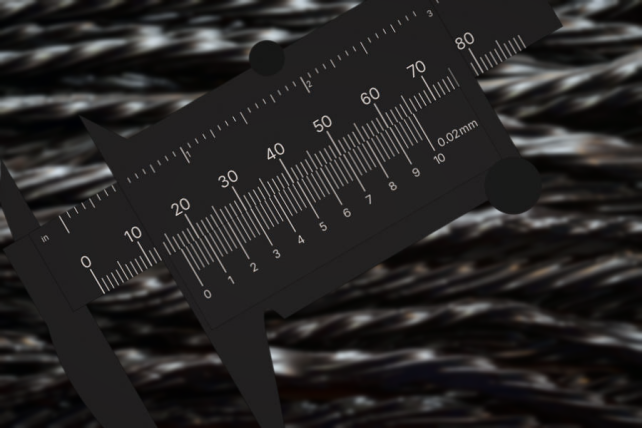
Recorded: 16.2,mm
